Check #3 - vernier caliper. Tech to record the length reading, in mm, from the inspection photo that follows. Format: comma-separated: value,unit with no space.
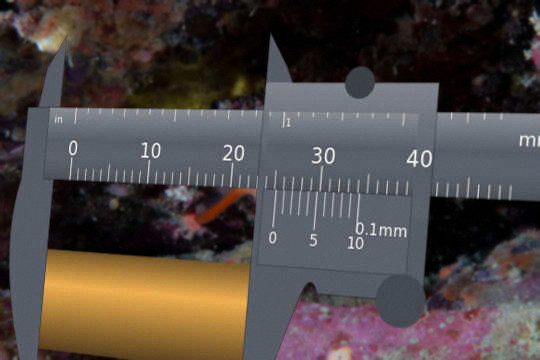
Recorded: 25.2,mm
